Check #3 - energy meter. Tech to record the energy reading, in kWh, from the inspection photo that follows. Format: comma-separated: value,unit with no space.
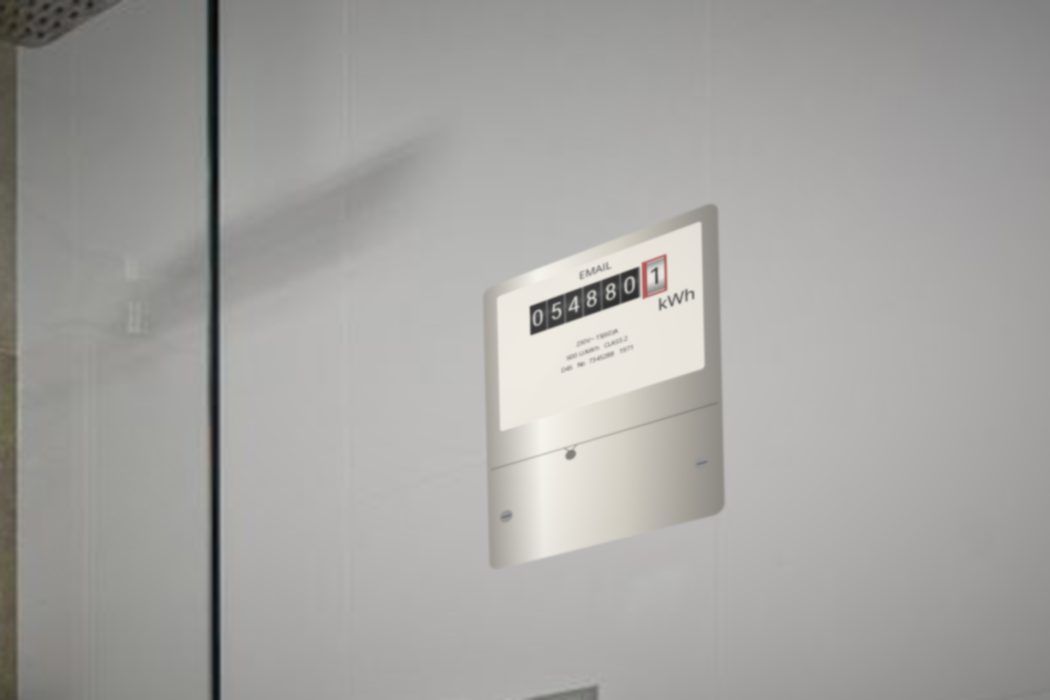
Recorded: 54880.1,kWh
